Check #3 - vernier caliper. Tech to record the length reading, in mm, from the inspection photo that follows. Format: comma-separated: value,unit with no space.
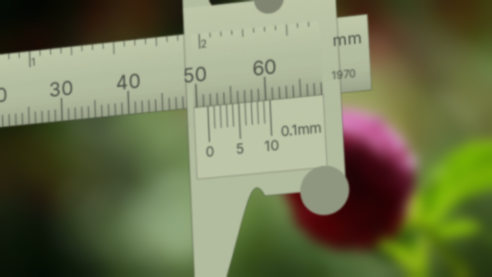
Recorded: 51.6,mm
